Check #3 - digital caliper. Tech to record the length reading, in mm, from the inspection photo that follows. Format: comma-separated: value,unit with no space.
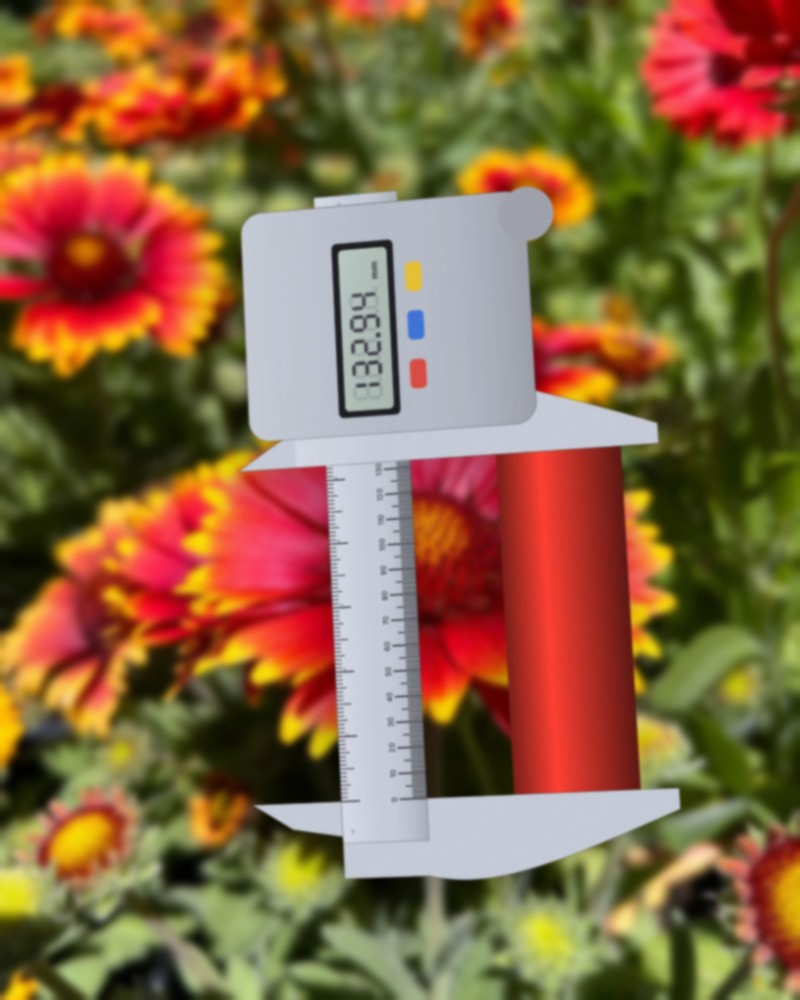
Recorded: 132.94,mm
